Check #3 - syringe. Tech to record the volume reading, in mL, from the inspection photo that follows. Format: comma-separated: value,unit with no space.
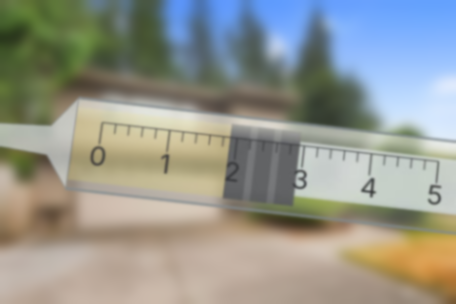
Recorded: 1.9,mL
